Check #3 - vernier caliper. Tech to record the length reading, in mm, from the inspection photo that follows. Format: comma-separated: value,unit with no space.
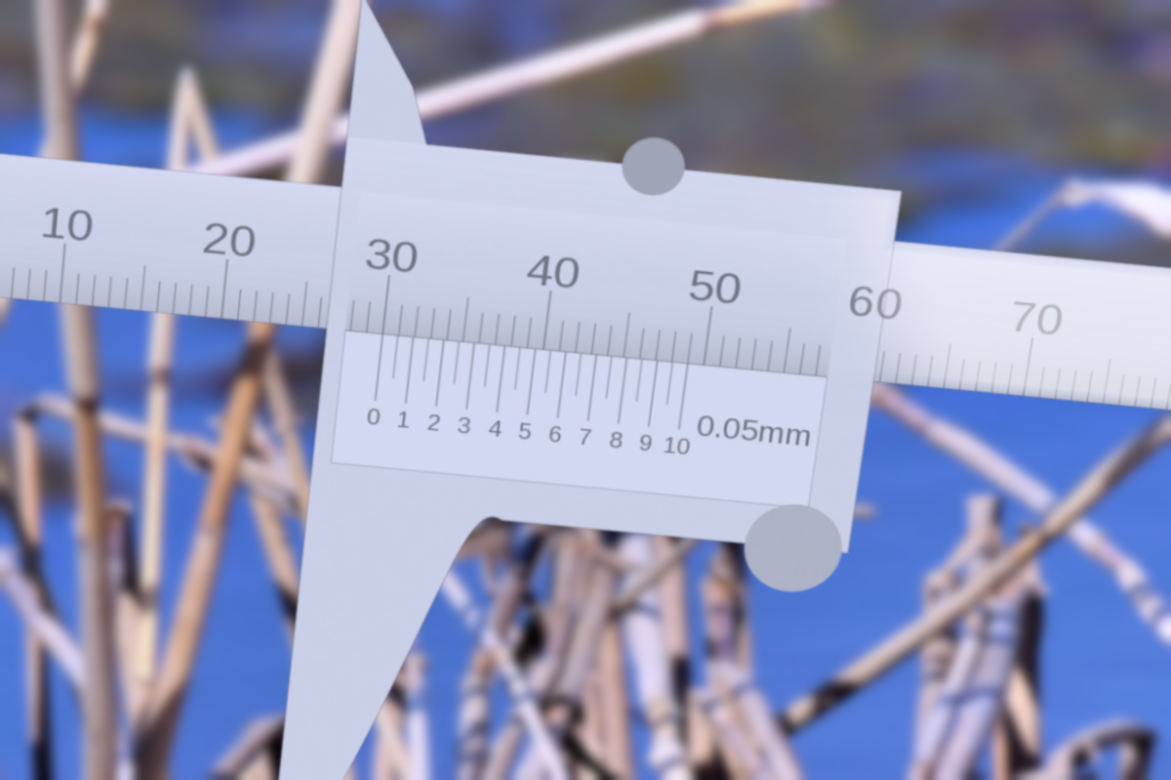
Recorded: 30.0,mm
